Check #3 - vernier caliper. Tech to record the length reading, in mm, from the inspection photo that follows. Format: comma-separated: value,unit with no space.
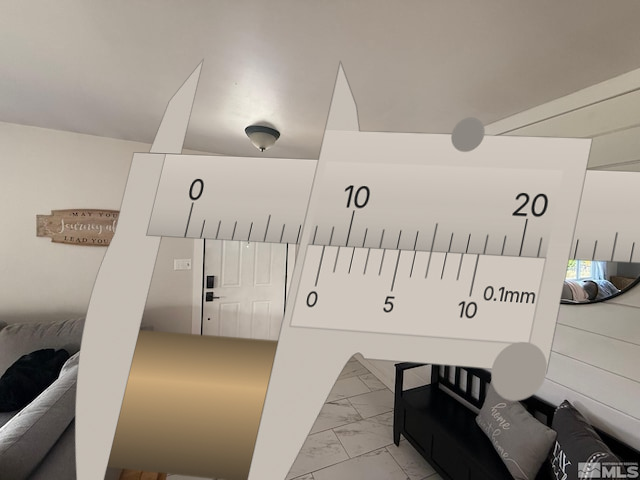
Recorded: 8.7,mm
